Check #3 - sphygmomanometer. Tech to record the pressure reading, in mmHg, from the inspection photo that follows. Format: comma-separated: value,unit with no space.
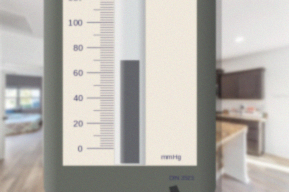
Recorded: 70,mmHg
